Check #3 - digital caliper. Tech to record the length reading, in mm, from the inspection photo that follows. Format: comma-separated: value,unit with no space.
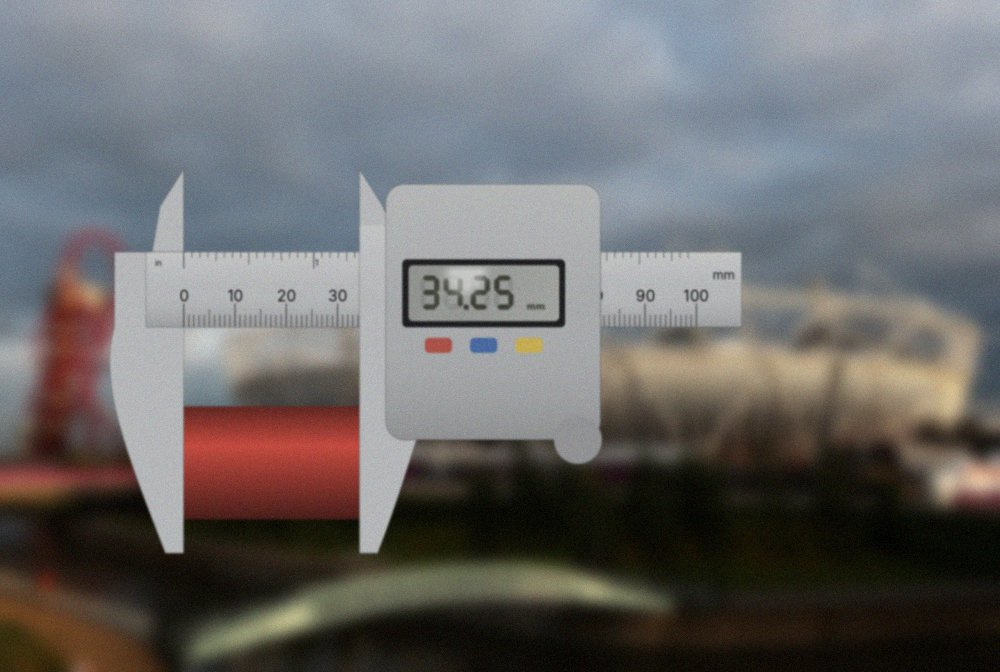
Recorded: 34.25,mm
